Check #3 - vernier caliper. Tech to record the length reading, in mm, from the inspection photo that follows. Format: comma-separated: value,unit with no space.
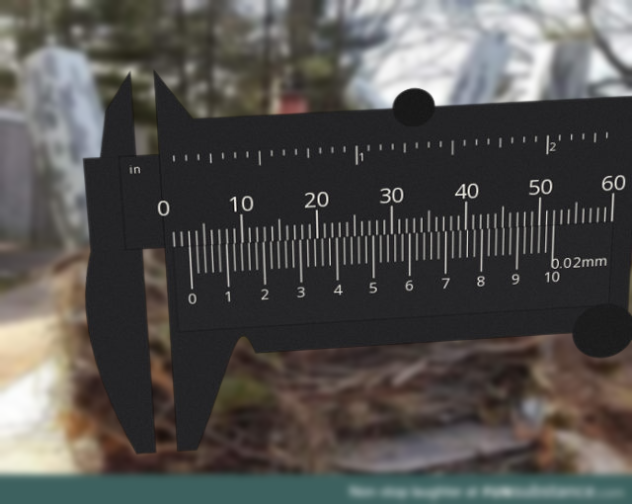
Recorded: 3.0,mm
